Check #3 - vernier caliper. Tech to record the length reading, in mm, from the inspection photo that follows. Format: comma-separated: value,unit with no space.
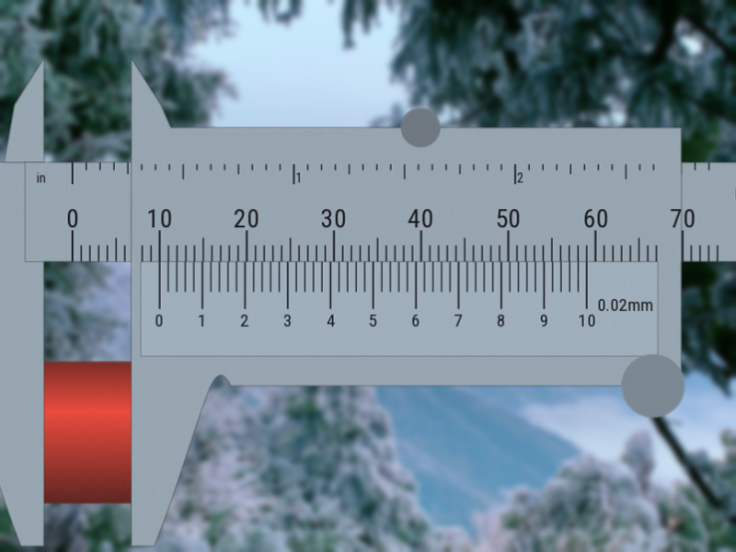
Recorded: 10.0,mm
